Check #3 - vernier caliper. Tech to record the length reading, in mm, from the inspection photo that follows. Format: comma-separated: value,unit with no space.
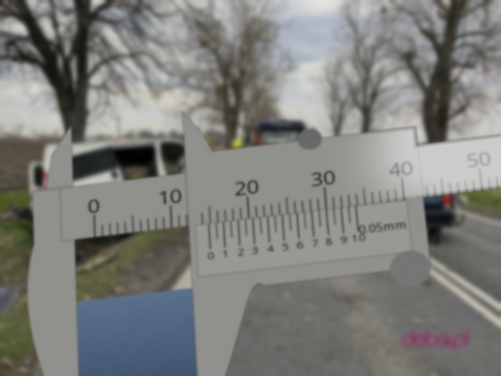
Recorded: 14.8,mm
